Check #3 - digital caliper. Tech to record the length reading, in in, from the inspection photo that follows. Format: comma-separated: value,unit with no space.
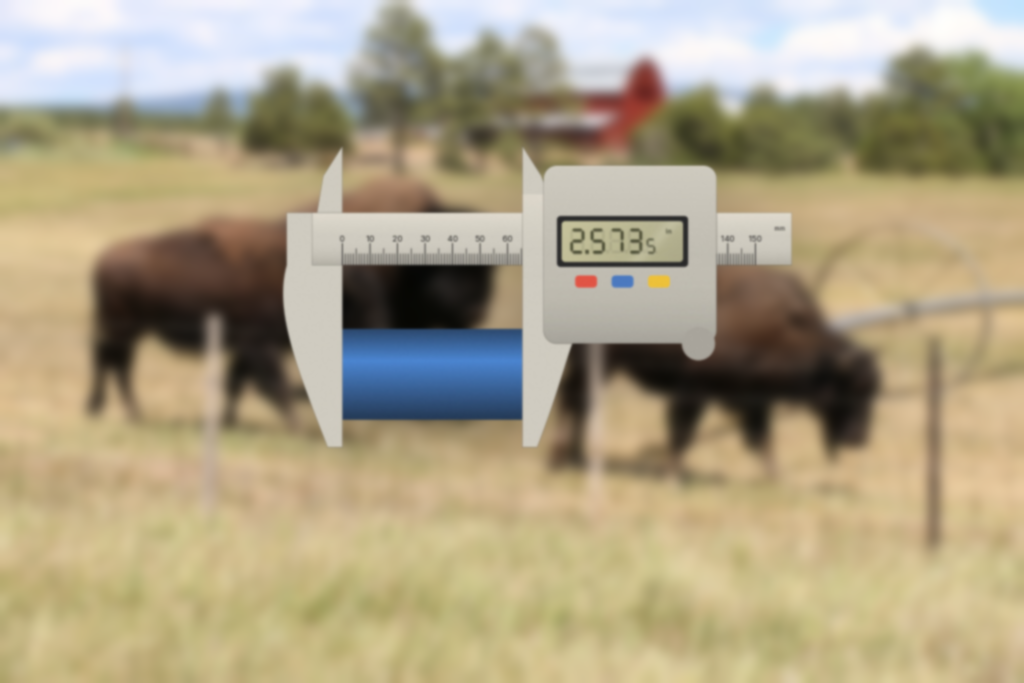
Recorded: 2.5735,in
